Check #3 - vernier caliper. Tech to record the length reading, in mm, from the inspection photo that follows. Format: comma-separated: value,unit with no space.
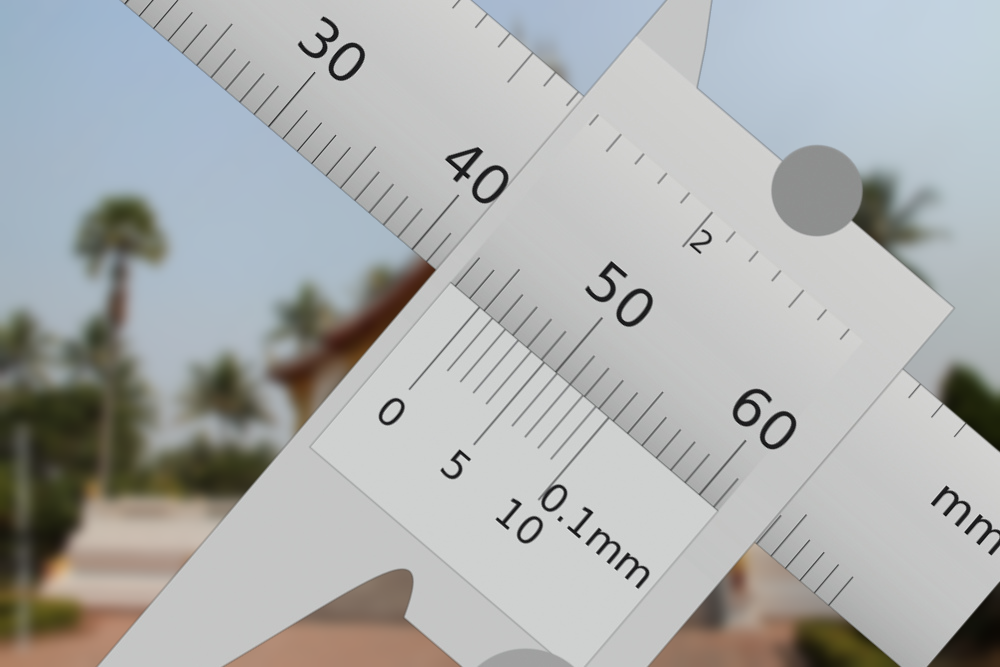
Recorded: 44.7,mm
